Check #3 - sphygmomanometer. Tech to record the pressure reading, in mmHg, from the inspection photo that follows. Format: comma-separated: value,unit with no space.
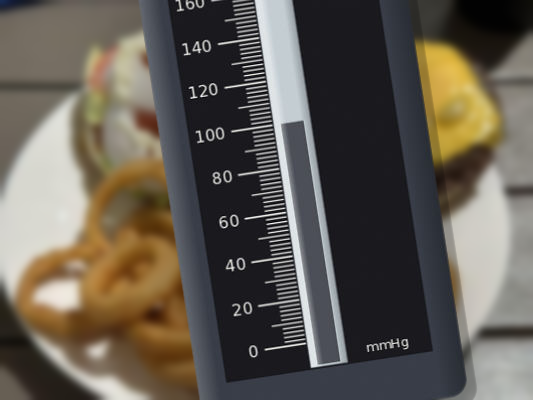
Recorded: 100,mmHg
